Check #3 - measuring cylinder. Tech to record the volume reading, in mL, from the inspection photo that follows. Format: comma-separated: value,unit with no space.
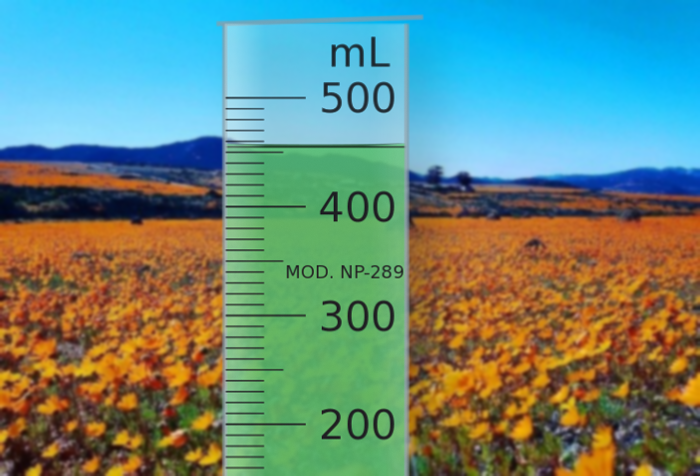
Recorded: 455,mL
